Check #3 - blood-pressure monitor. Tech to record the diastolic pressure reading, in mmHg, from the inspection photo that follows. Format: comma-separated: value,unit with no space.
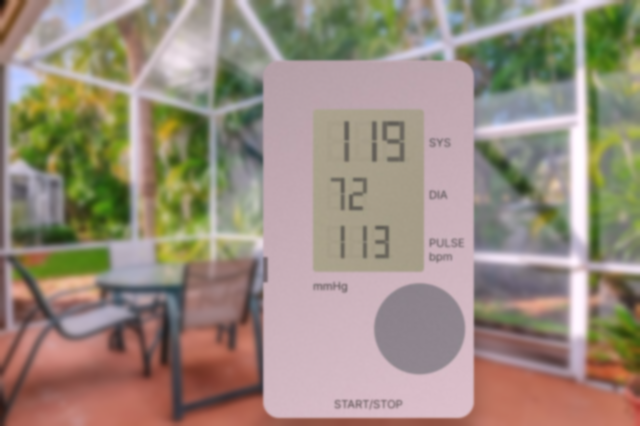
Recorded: 72,mmHg
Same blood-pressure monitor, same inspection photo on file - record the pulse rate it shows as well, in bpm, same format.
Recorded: 113,bpm
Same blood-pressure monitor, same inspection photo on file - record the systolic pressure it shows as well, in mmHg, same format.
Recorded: 119,mmHg
